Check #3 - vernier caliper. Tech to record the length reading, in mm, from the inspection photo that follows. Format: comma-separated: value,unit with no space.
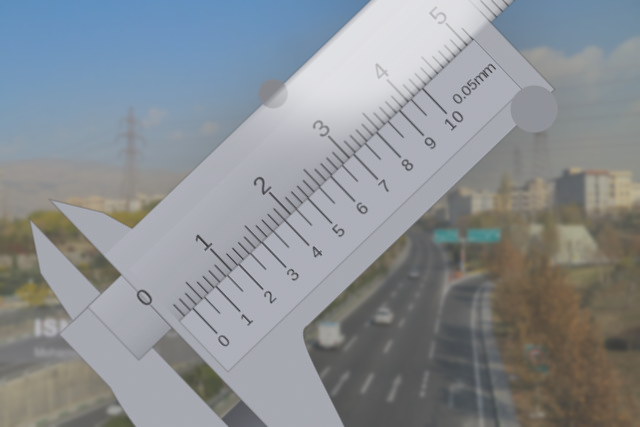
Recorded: 3.4,mm
